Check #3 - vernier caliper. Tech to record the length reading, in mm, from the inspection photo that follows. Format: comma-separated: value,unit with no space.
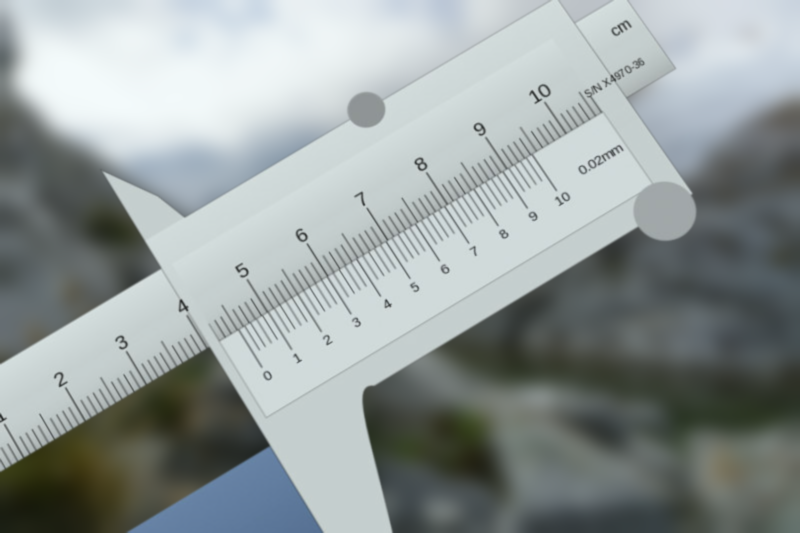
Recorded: 45.2,mm
